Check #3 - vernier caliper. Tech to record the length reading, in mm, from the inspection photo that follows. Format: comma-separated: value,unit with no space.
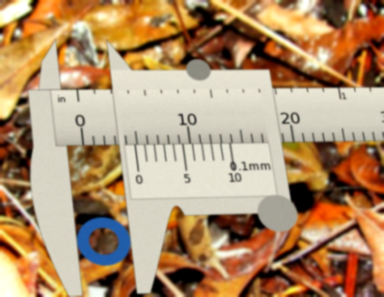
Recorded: 4.8,mm
